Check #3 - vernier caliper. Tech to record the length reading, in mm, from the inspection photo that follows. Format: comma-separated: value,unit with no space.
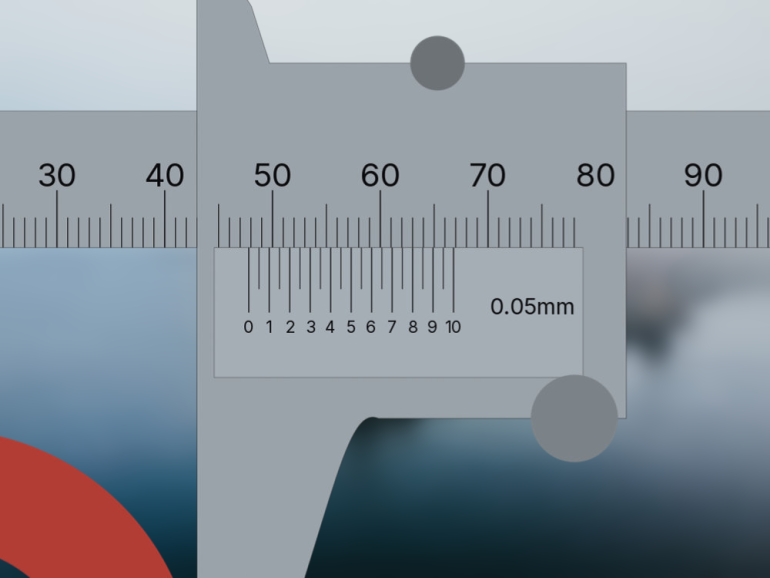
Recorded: 47.8,mm
